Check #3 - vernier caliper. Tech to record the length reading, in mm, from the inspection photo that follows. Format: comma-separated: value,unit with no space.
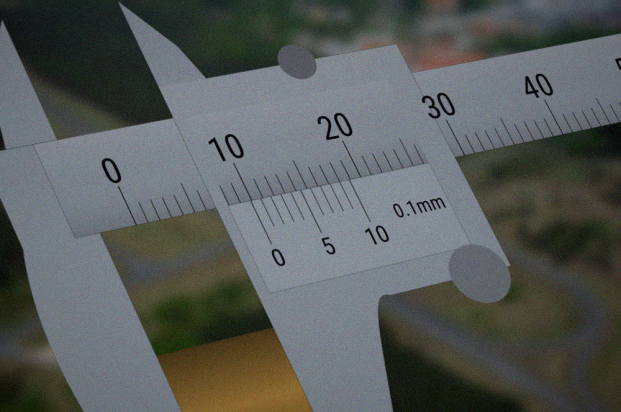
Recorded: 9.9,mm
